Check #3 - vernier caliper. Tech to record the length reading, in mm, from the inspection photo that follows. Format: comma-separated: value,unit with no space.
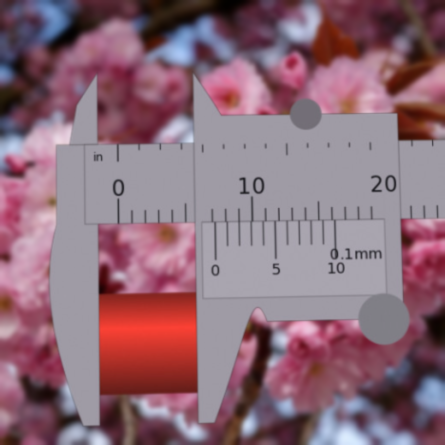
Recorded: 7.2,mm
